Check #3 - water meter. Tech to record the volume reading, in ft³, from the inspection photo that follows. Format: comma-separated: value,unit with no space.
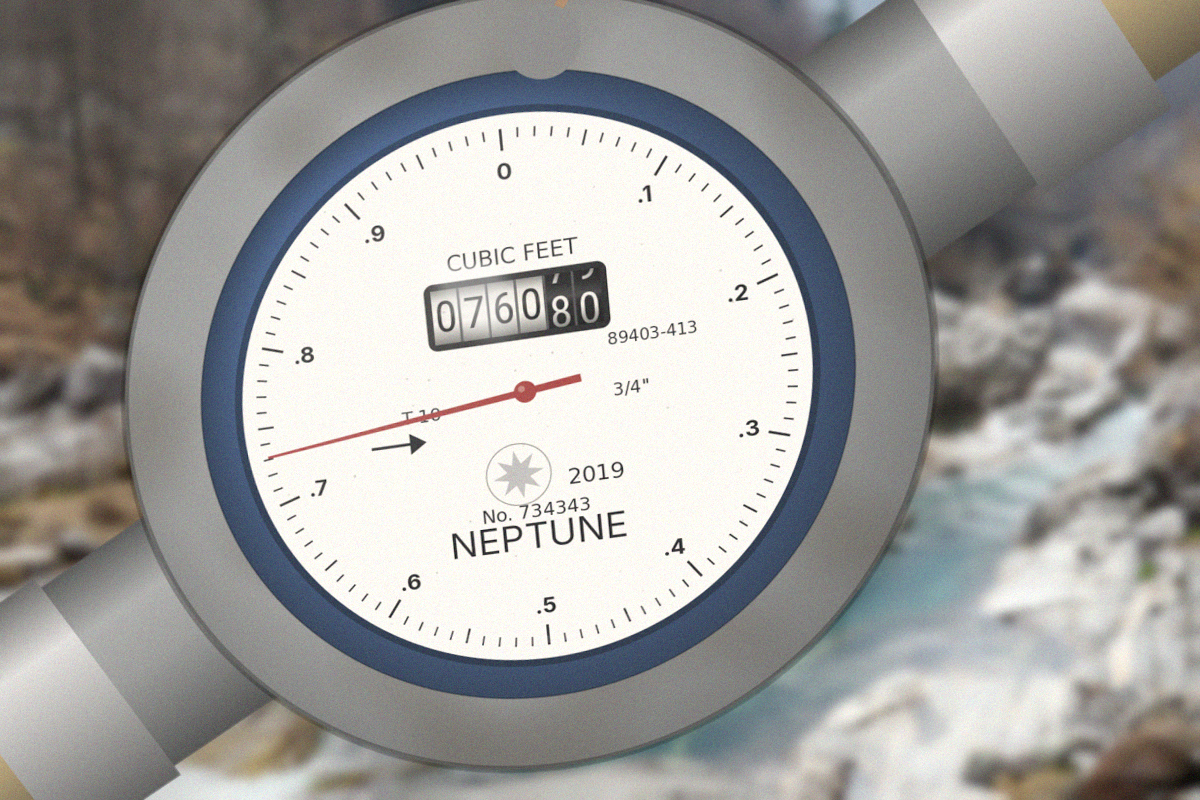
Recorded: 76079.73,ft³
